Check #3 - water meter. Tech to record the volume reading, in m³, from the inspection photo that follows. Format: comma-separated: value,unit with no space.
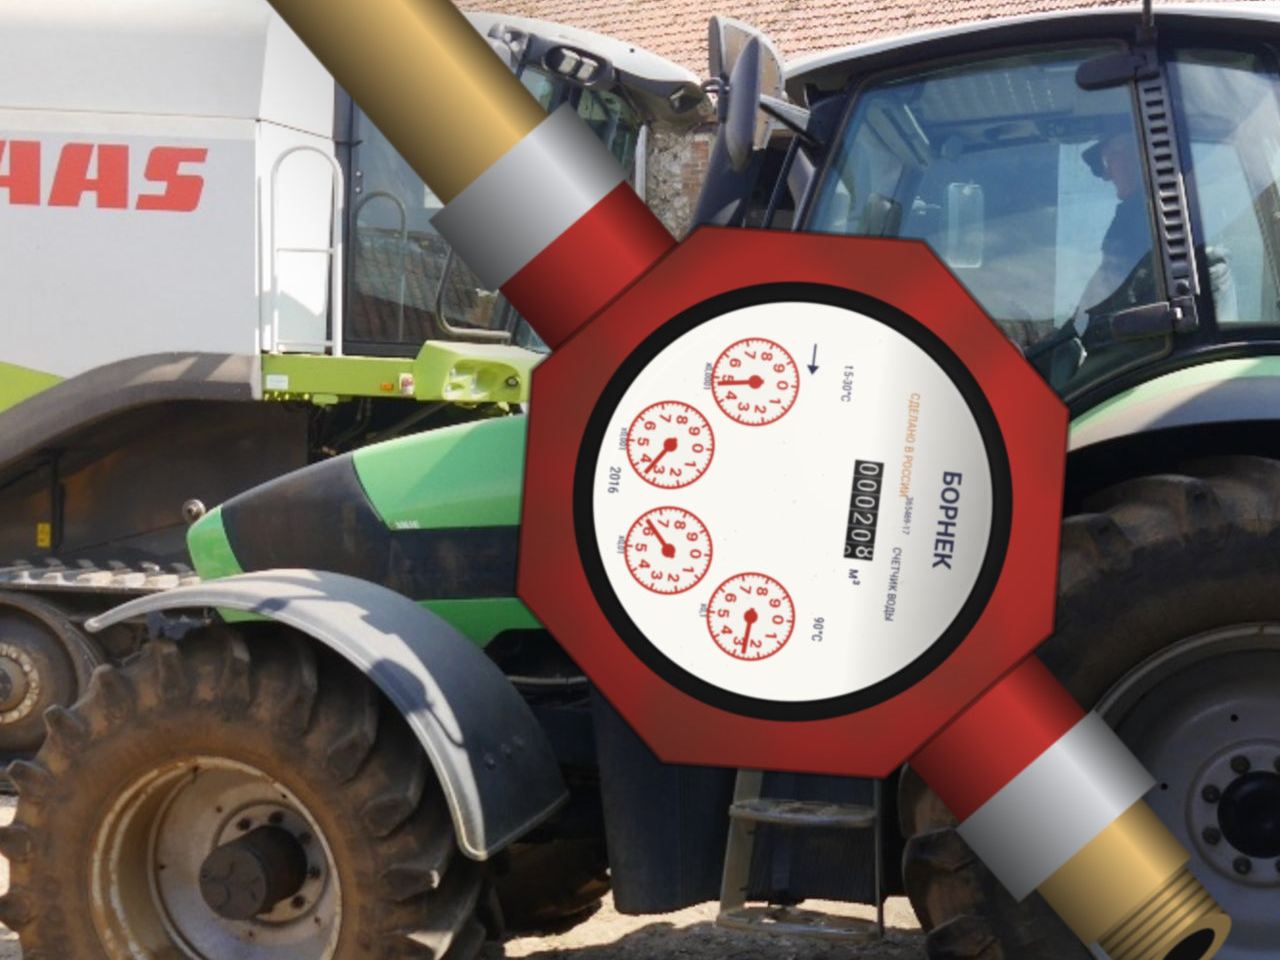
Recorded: 208.2634,m³
